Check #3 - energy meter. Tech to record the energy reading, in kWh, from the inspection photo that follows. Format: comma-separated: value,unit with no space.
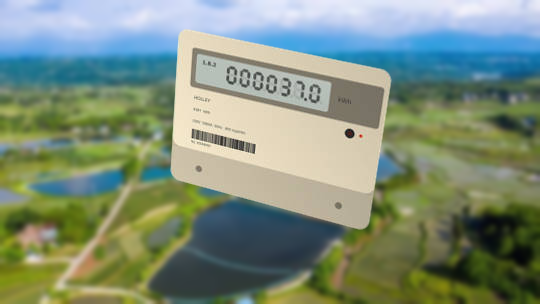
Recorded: 37.0,kWh
